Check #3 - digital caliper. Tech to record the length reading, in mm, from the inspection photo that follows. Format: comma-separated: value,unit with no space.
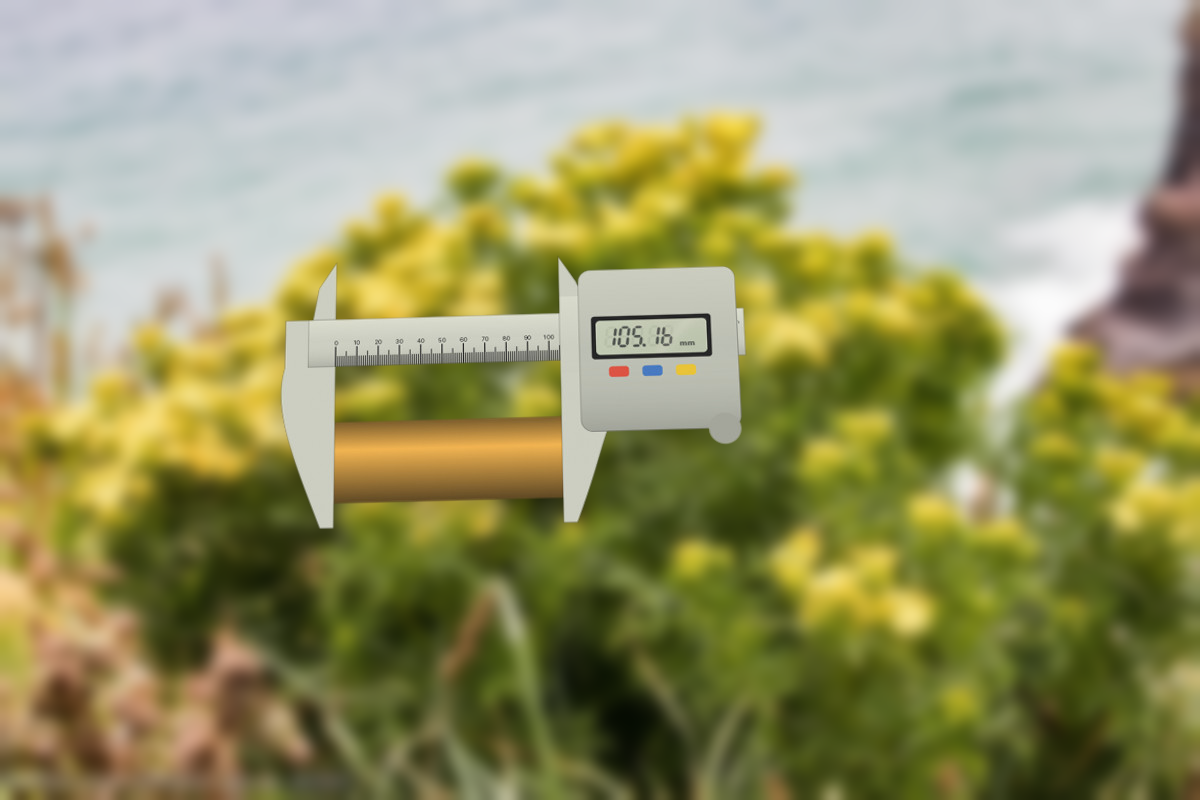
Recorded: 105.16,mm
